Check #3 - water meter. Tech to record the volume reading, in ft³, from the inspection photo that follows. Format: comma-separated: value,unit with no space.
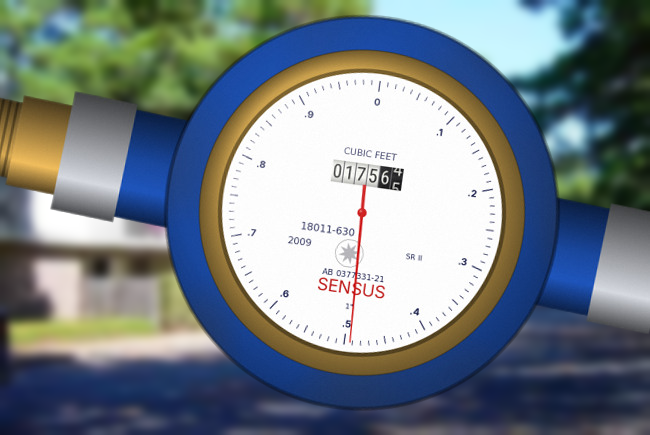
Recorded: 17564.49,ft³
